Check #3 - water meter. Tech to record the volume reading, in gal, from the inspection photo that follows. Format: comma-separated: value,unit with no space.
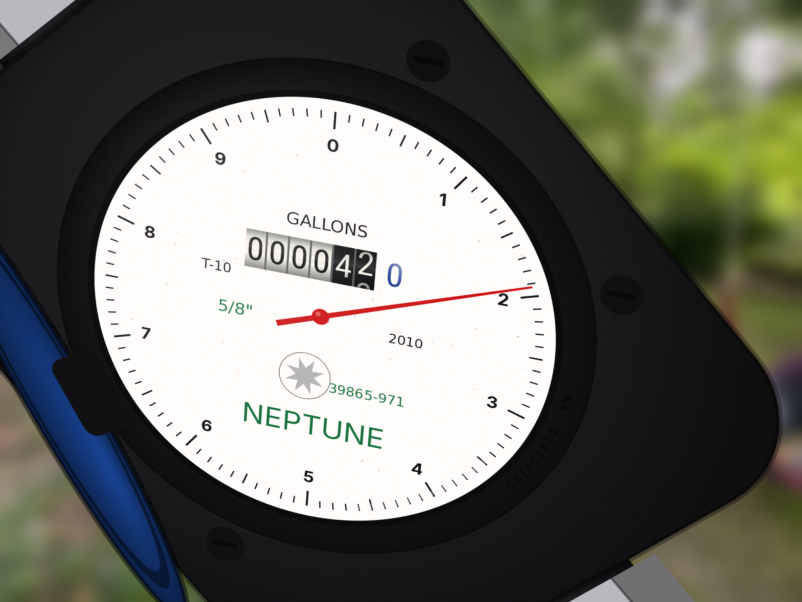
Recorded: 421.9,gal
